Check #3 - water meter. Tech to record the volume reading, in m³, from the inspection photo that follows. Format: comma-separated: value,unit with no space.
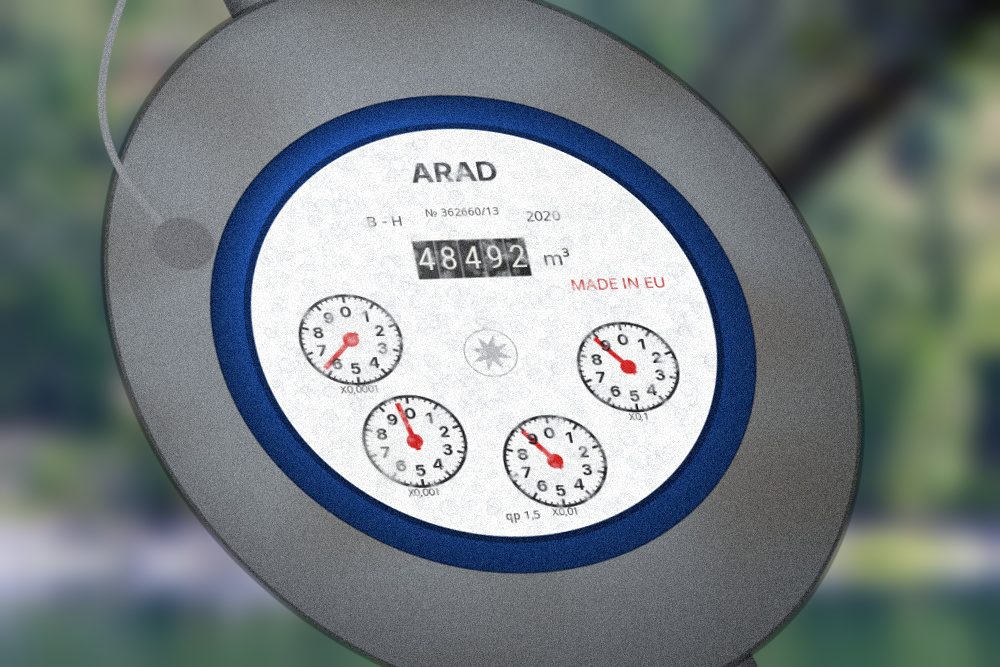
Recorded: 48492.8896,m³
